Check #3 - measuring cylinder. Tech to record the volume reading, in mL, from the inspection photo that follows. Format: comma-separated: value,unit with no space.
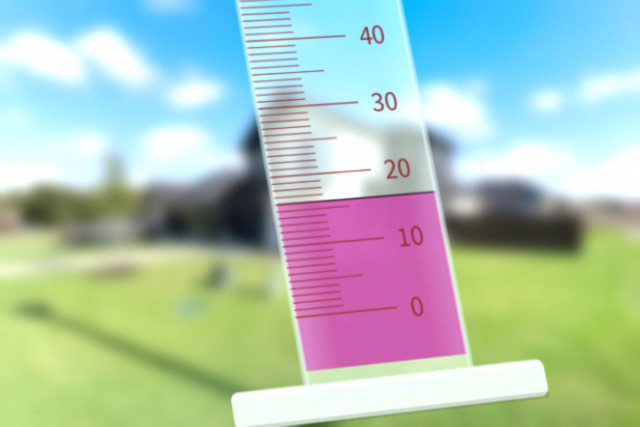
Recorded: 16,mL
